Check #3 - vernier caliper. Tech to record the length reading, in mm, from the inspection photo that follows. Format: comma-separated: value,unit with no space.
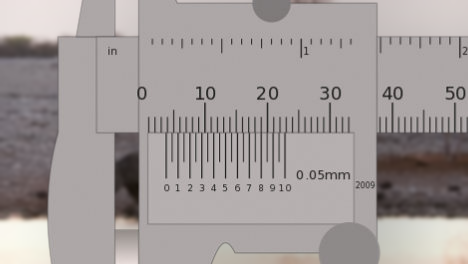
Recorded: 3.8,mm
